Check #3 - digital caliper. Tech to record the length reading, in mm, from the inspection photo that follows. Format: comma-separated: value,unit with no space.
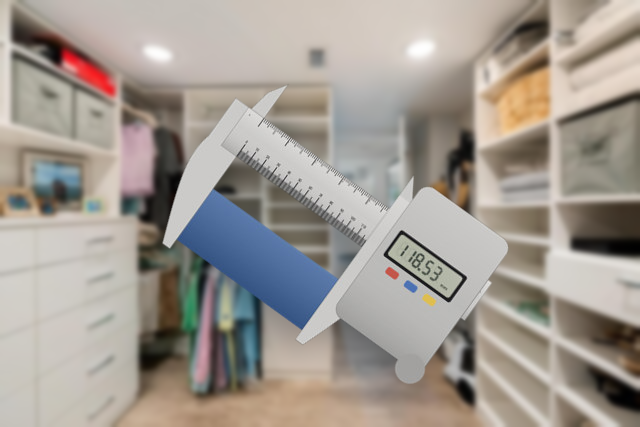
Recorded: 118.53,mm
